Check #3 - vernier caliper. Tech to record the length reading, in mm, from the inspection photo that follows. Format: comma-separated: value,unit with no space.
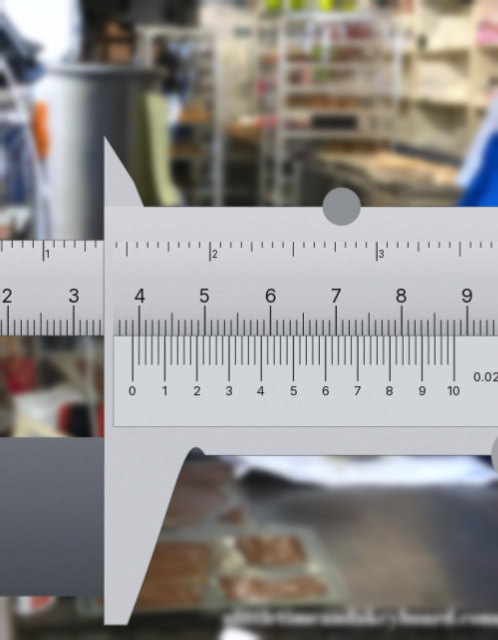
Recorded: 39.0,mm
